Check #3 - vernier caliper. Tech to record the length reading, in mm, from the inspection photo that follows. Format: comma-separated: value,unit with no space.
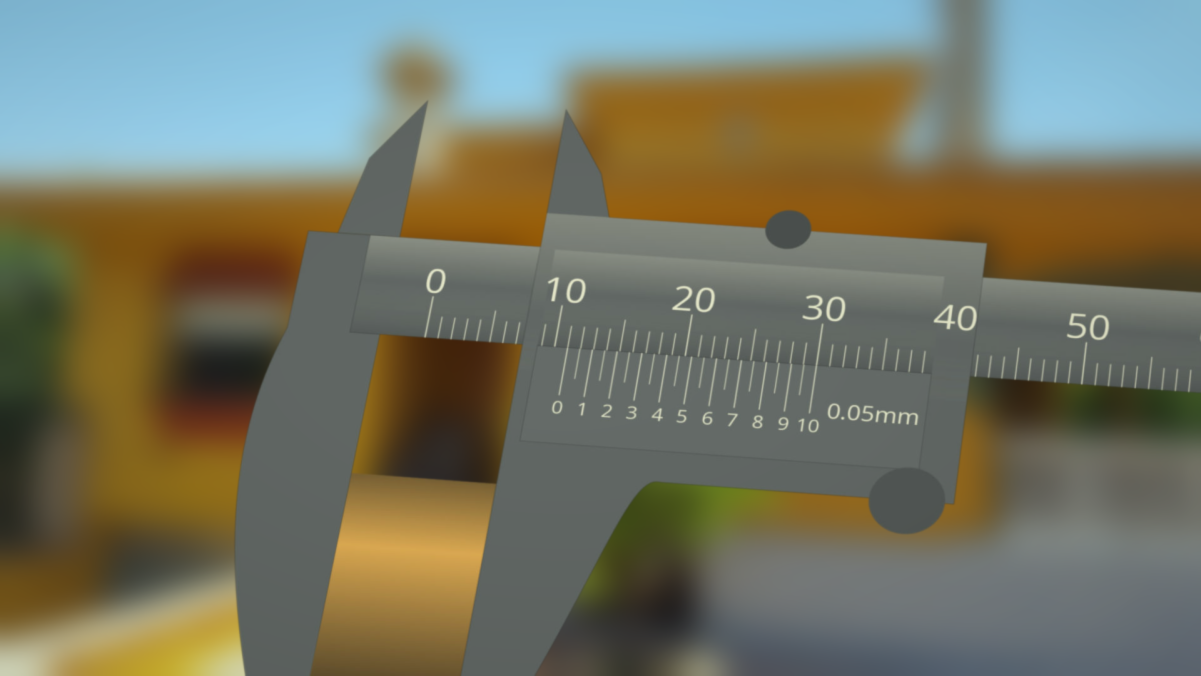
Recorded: 11.0,mm
